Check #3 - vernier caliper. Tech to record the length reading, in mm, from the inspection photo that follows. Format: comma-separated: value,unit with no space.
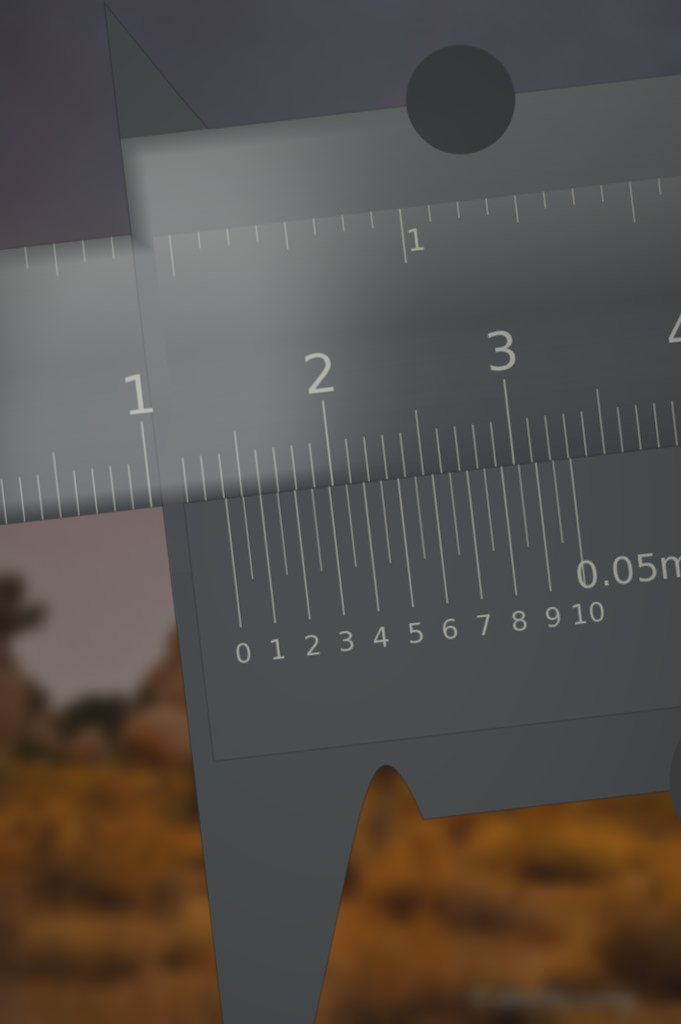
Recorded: 14.1,mm
